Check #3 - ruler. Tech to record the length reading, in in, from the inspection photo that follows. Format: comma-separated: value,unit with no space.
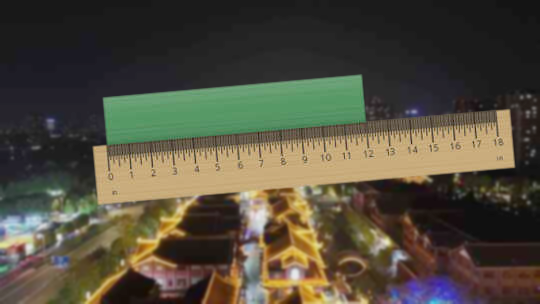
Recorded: 12,in
